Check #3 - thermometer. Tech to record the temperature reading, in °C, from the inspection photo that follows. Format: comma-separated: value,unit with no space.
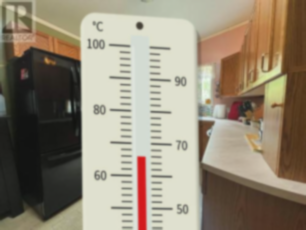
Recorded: 66,°C
